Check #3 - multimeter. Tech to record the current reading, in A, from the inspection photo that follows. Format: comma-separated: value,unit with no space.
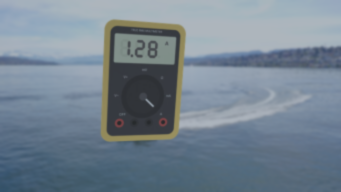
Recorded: 1.28,A
